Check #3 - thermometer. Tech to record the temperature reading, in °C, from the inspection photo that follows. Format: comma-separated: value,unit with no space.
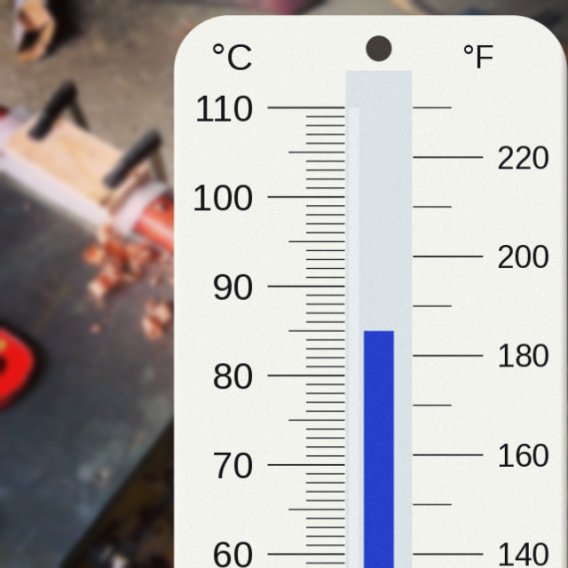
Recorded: 85,°C
